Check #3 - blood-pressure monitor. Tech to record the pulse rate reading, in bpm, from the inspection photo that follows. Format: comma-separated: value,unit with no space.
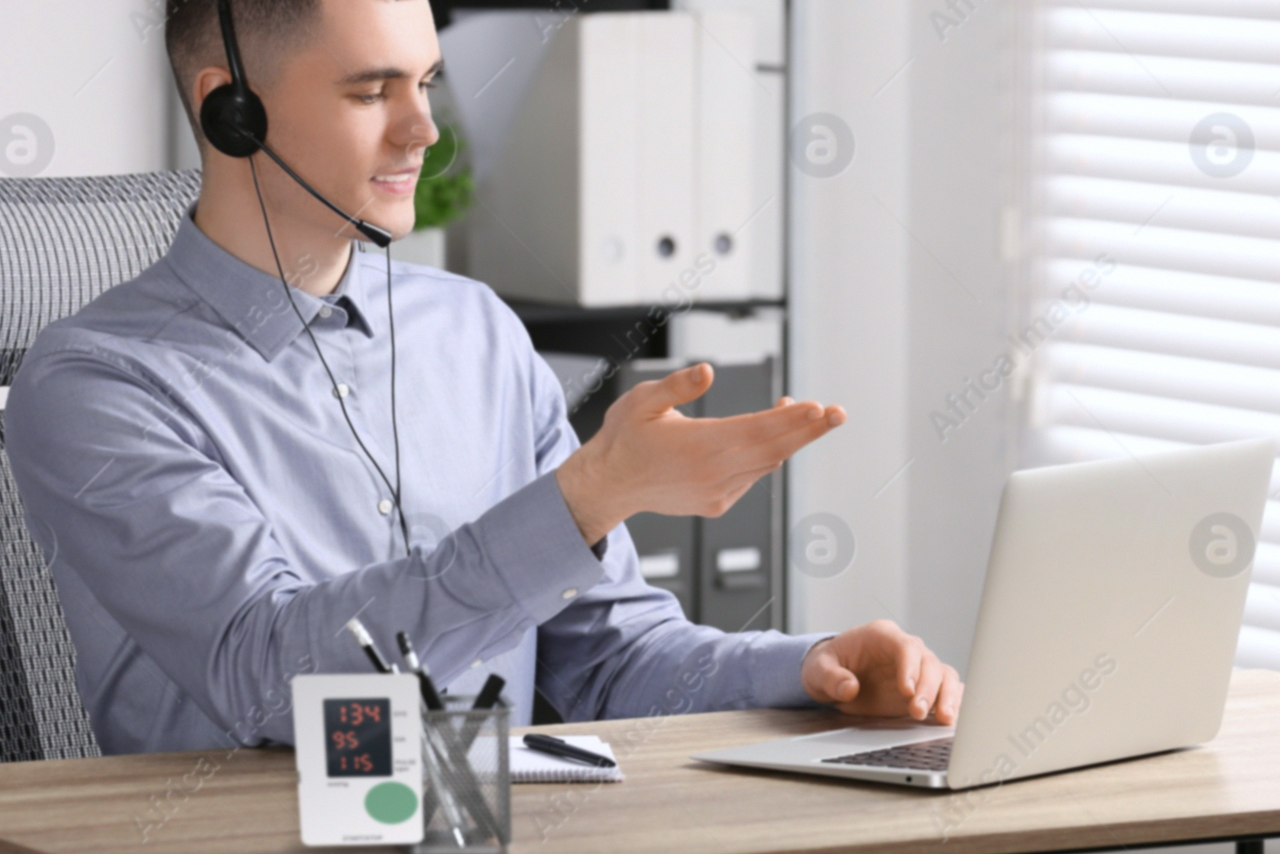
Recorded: 115,bpm
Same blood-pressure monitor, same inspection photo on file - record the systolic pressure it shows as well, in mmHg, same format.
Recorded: 134,mmHg
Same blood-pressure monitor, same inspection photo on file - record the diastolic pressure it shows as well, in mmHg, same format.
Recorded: 95,mmHg
